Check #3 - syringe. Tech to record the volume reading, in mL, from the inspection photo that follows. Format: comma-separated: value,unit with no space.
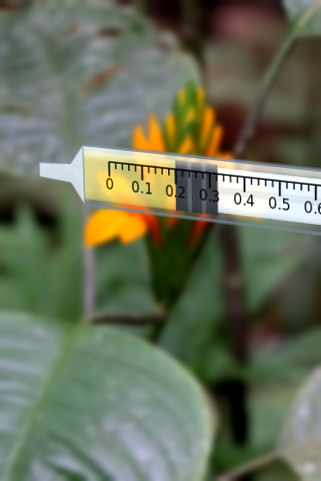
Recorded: 0.2,mL
